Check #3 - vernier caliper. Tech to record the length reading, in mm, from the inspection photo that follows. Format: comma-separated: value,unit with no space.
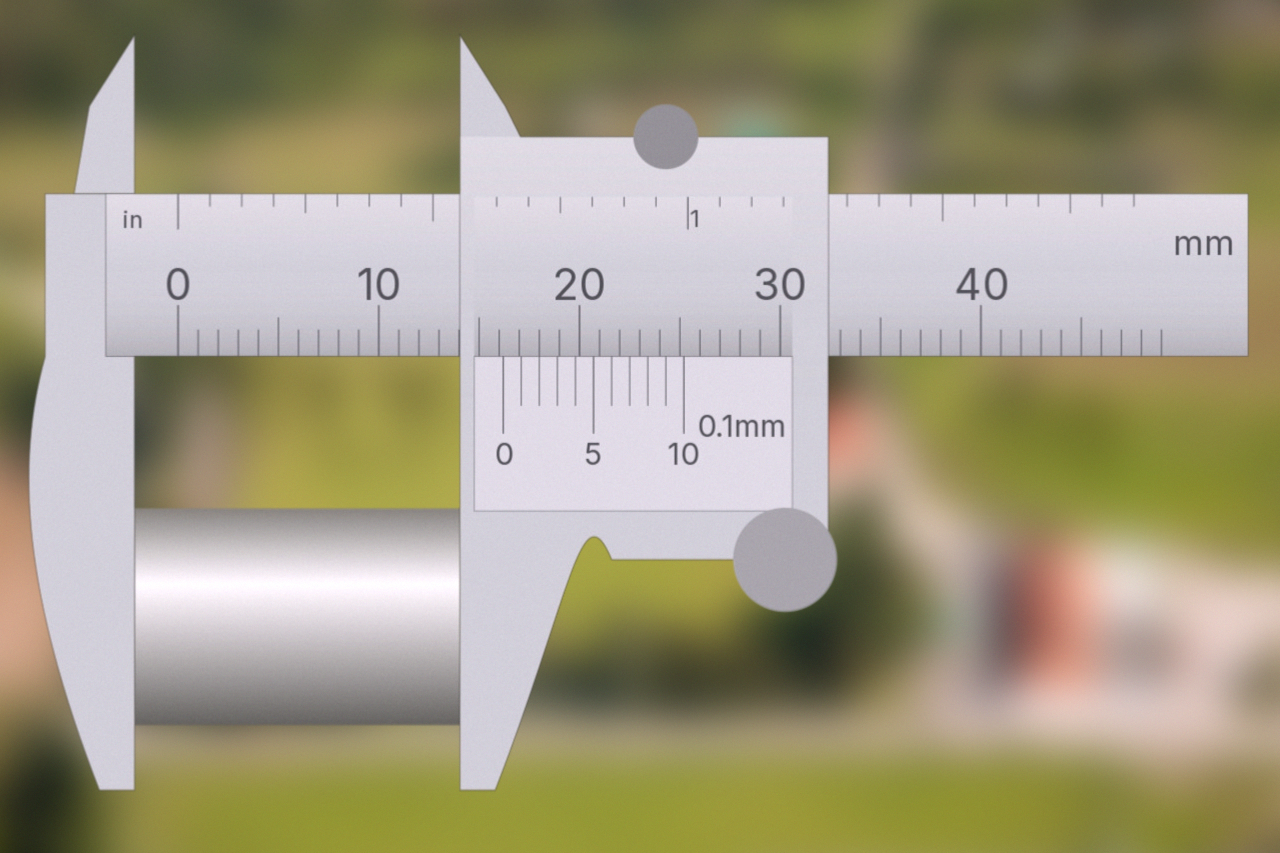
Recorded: 16.2,mm
